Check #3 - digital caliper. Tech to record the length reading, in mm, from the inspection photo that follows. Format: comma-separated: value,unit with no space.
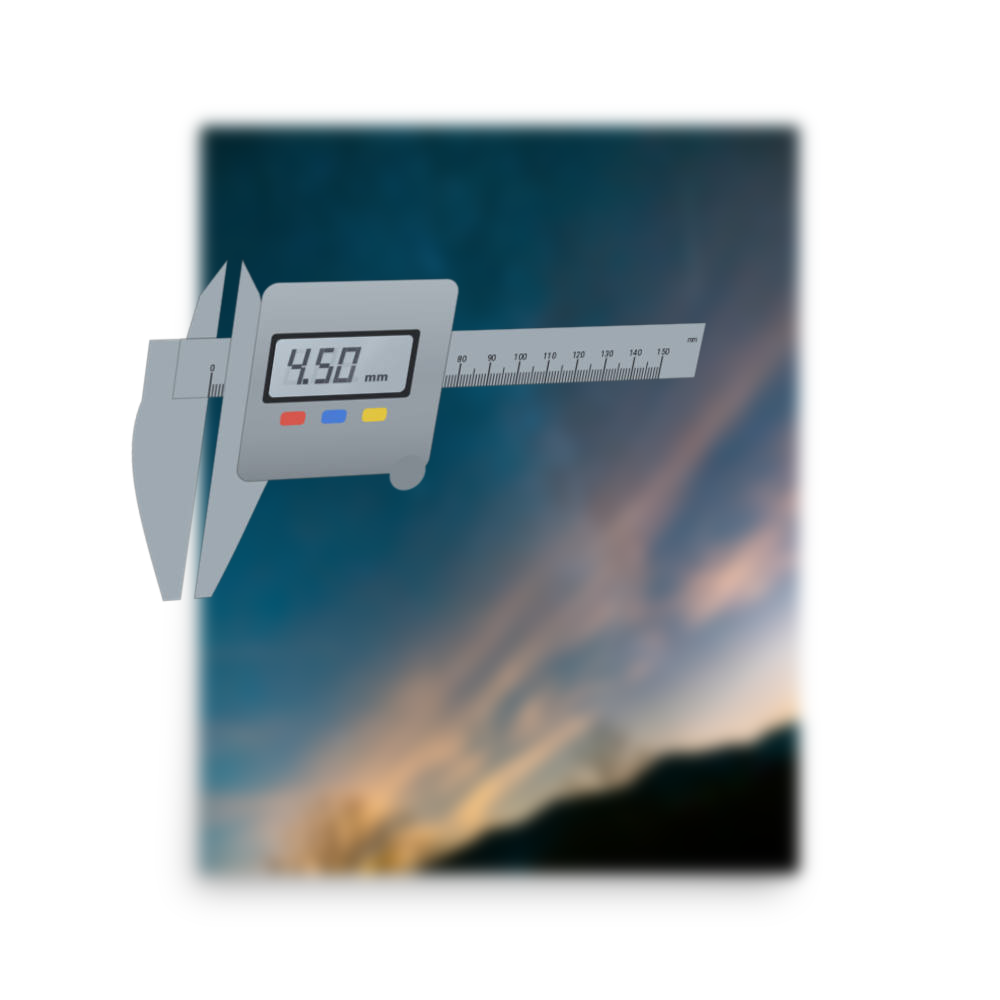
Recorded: 4.50,mm
